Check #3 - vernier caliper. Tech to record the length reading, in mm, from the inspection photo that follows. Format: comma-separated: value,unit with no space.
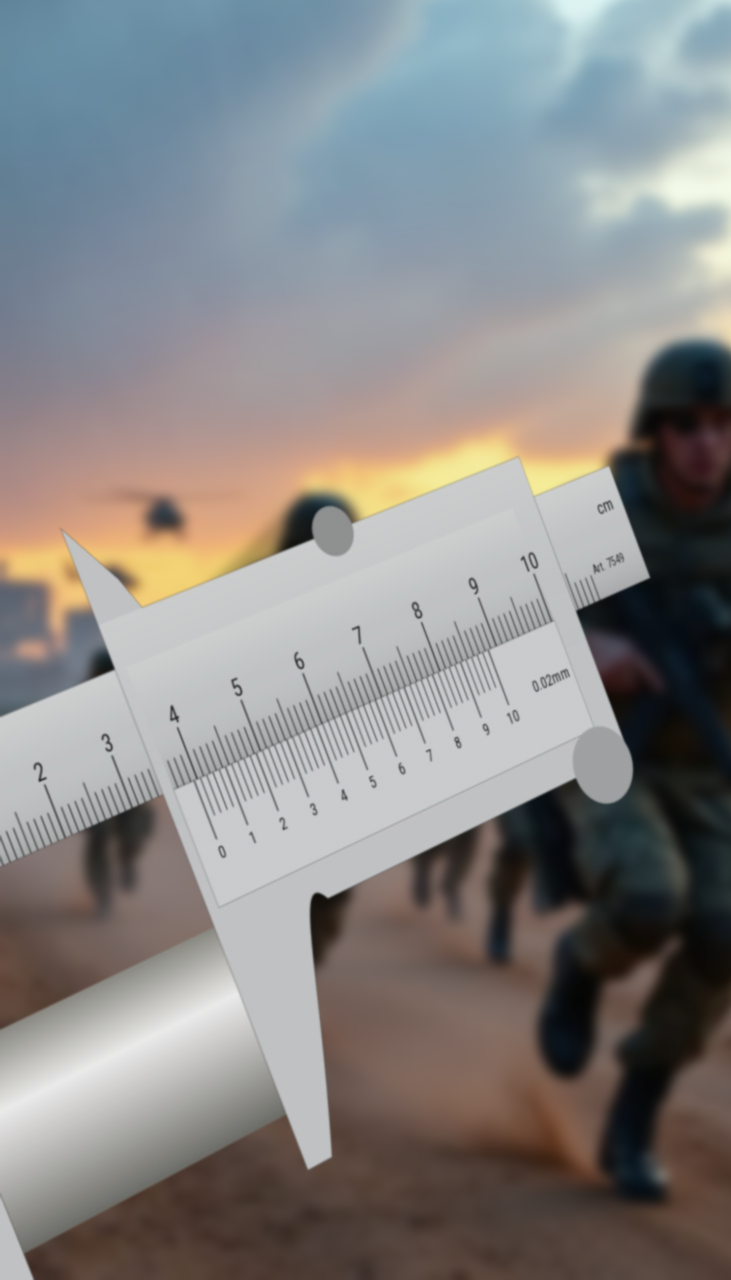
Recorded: 39.5,mm
